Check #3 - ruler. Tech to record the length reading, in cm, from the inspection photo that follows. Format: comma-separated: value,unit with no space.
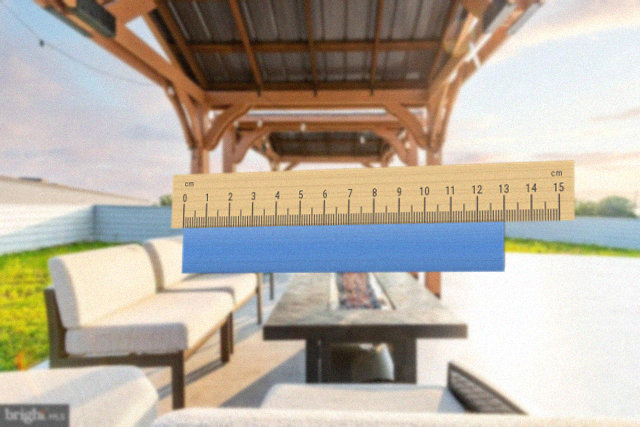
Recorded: 13,cm
